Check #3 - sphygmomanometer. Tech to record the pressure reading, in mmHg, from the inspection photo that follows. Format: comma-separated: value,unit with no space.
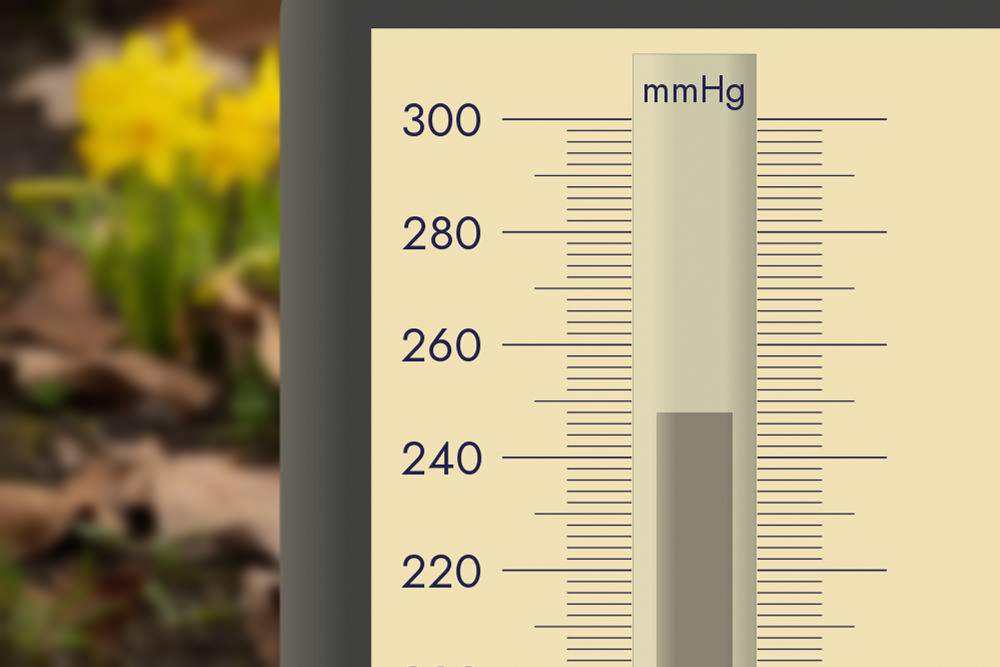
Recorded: 248,mmHg
